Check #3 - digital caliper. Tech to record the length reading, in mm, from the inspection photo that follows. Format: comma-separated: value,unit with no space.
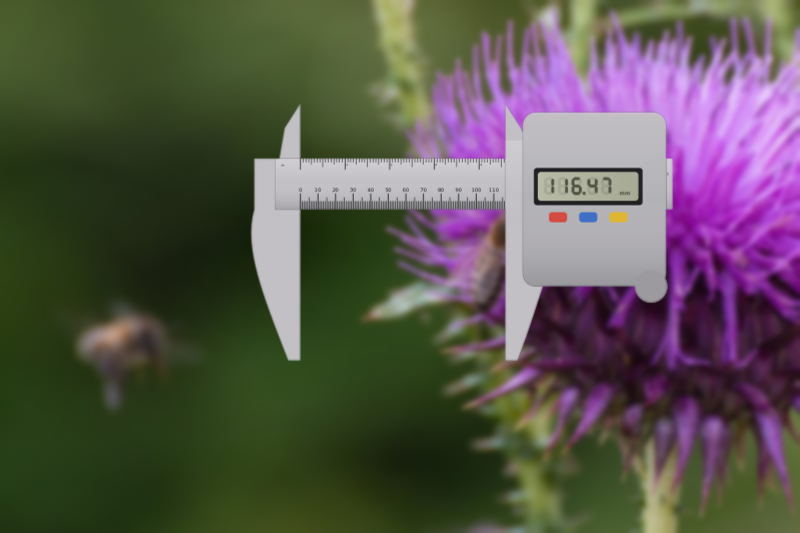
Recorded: 116.47,mm
